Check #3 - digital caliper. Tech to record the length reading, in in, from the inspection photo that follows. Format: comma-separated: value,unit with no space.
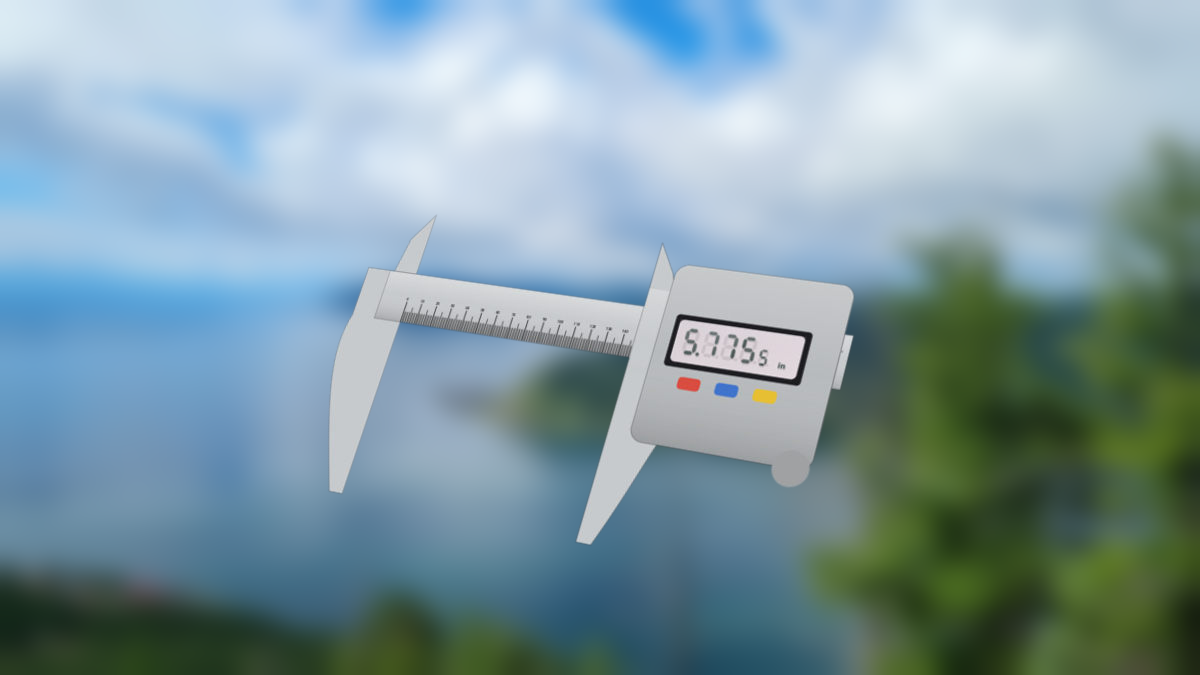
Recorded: 5.7755,in
